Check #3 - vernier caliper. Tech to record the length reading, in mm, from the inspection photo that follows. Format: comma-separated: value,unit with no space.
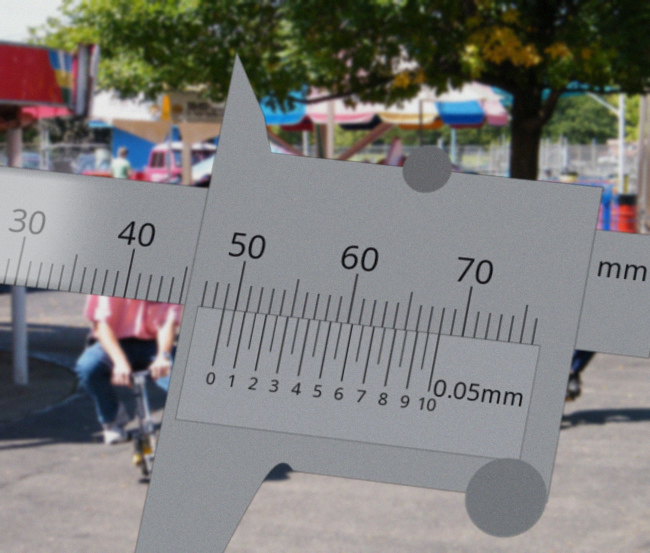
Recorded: 49.0,mm
